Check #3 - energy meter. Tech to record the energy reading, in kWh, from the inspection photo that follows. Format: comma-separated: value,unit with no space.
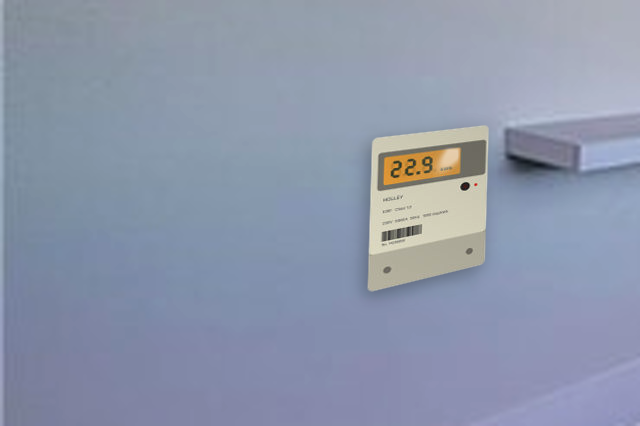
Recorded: 22.9,kWh
